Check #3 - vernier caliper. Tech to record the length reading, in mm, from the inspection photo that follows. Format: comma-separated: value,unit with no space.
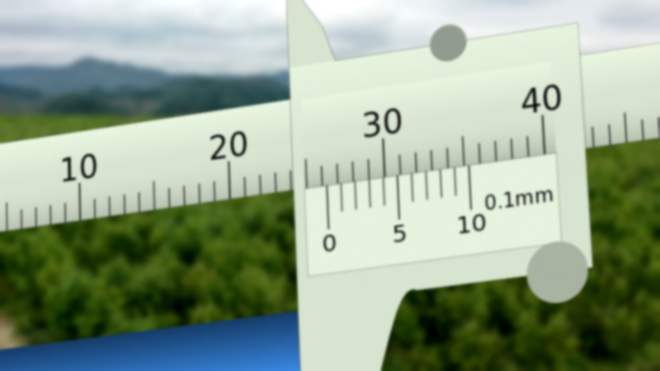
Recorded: 26.3,mm
